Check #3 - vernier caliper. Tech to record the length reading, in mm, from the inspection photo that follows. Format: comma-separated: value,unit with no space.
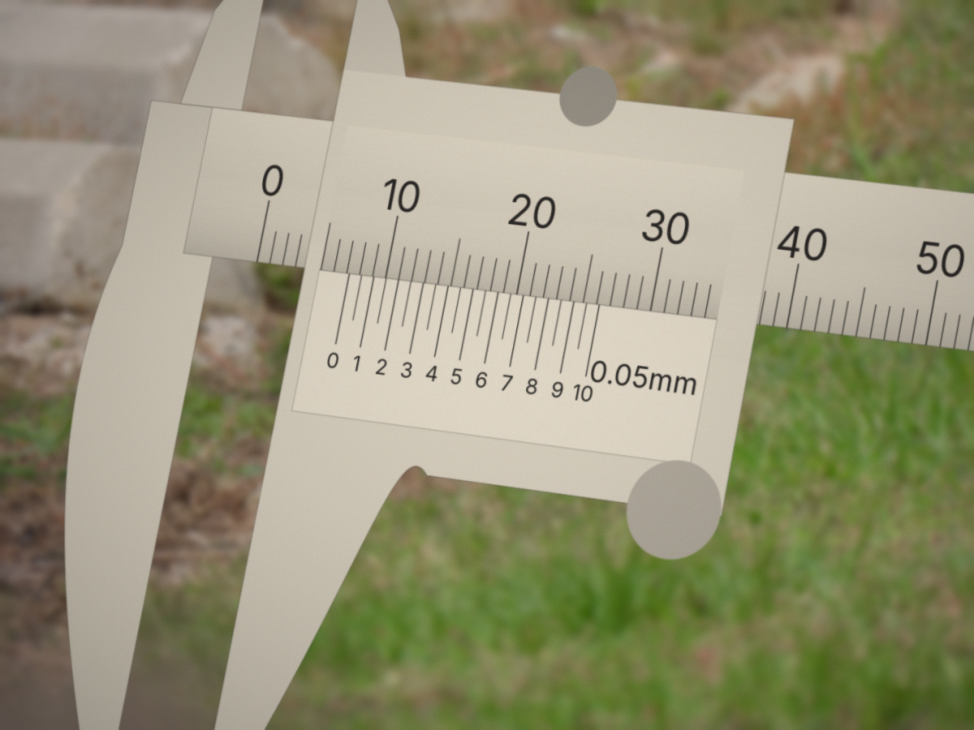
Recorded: 7.2,mm
